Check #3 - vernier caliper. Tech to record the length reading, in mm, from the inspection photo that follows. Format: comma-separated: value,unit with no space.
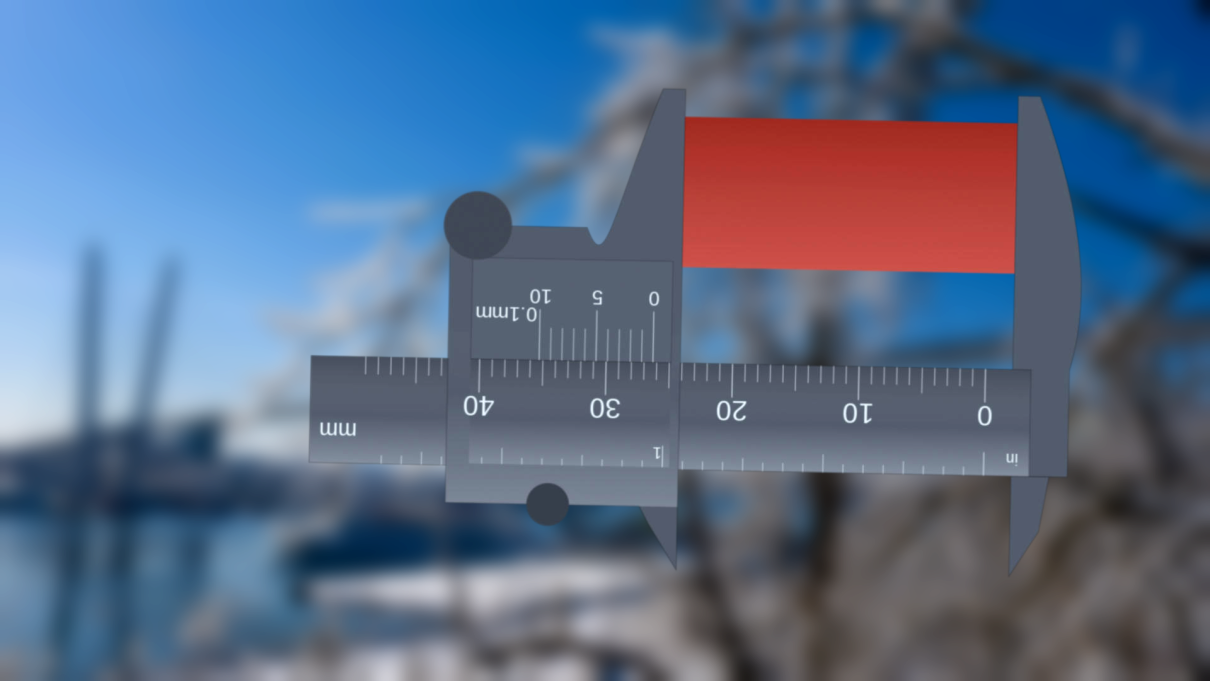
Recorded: 26.3,mm
